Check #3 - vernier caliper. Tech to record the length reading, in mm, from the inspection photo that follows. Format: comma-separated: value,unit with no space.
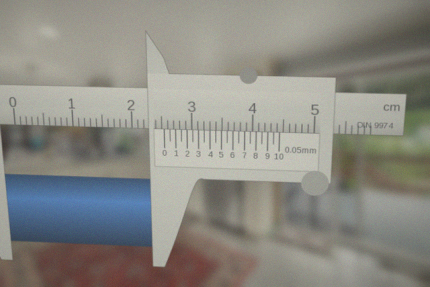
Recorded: 25.4,mm
